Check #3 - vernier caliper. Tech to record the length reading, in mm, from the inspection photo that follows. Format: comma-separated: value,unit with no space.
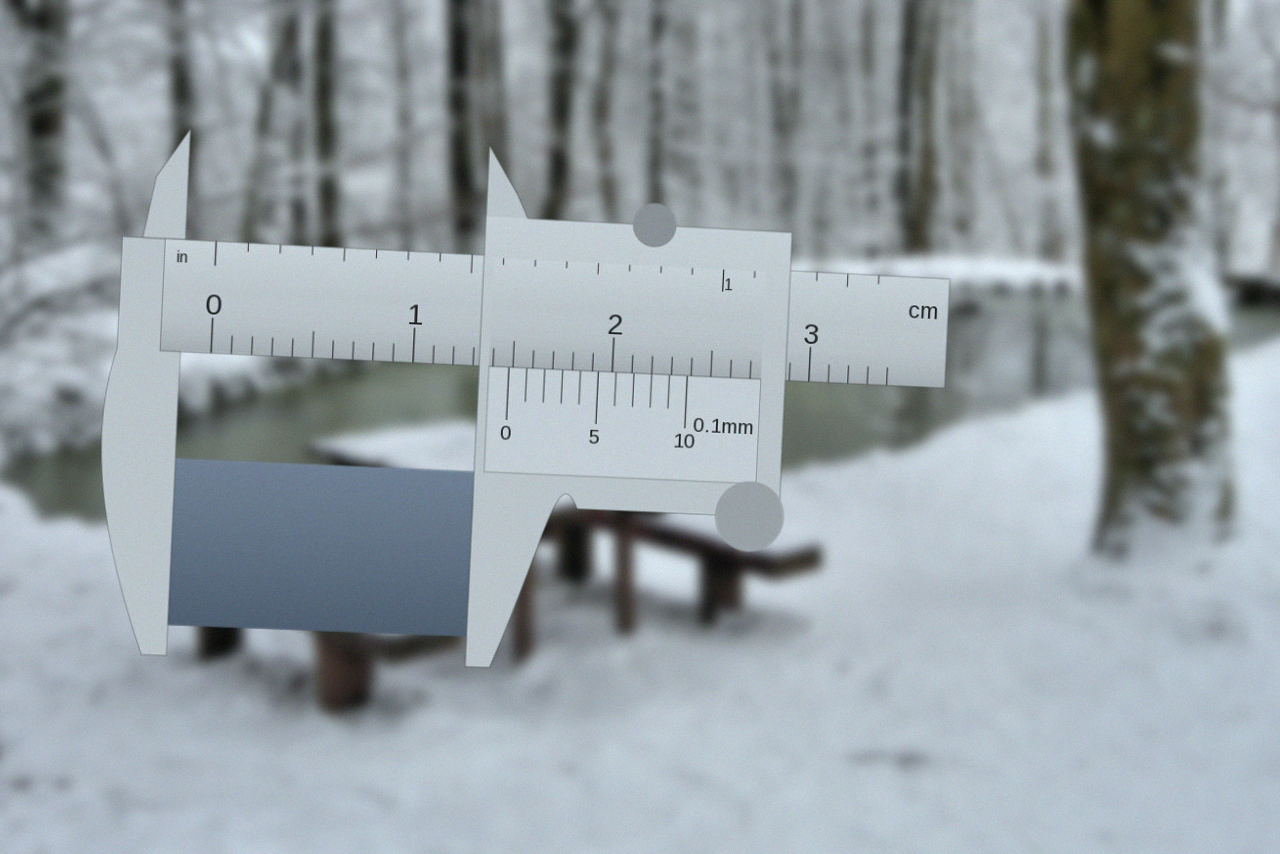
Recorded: 14.8,mm
